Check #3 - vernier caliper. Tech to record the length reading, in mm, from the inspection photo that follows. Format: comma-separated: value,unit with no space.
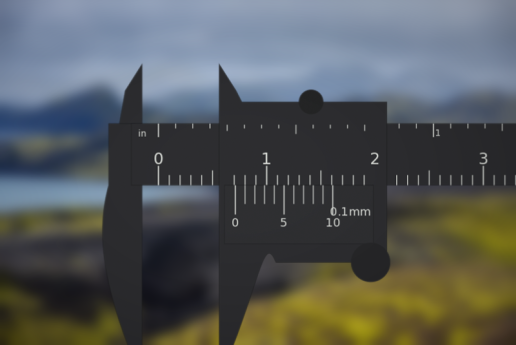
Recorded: 7.1,mm
